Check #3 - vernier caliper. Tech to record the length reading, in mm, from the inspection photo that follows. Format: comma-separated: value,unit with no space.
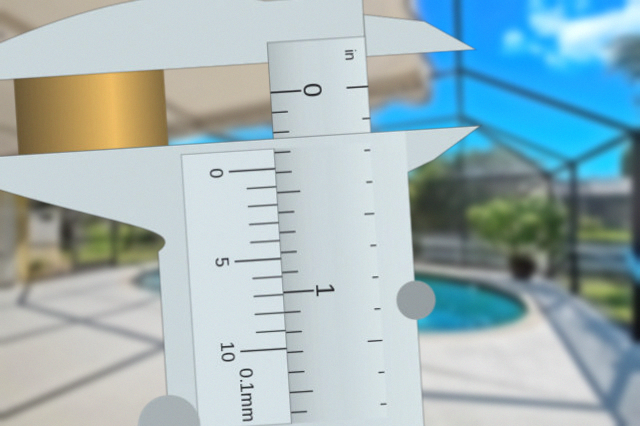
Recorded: 3.8,mm
